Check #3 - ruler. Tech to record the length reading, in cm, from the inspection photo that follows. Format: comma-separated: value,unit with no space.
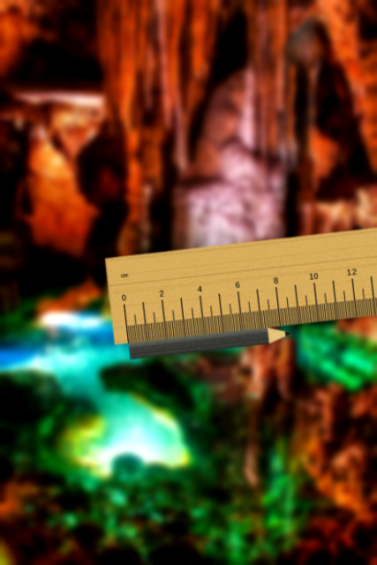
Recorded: 8.5,cm
